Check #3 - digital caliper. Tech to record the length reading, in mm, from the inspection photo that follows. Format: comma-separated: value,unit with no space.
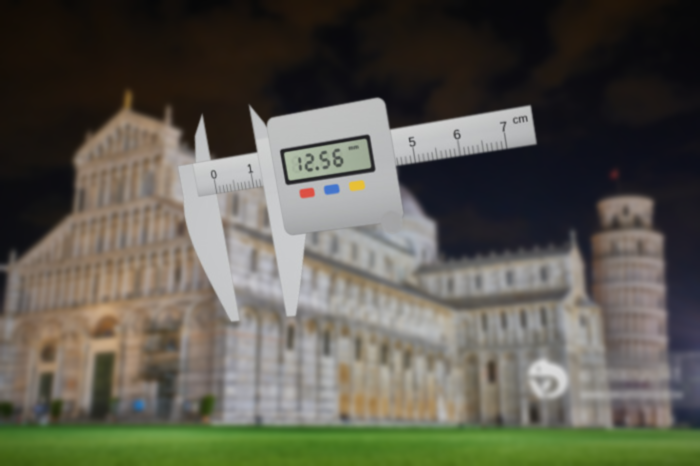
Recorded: 12.56,mm
